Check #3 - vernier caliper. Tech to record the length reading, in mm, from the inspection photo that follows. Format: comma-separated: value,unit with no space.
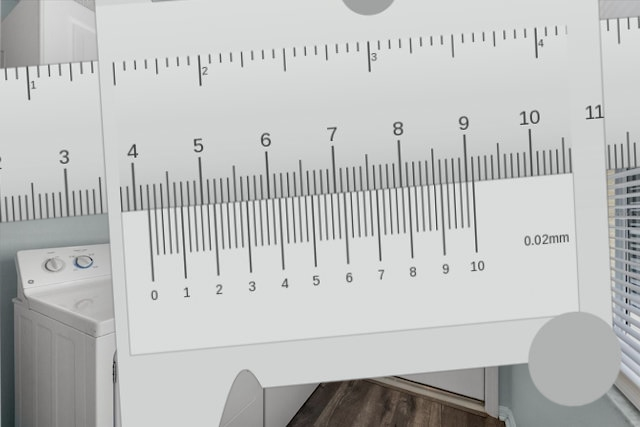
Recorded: 42.0,mm
